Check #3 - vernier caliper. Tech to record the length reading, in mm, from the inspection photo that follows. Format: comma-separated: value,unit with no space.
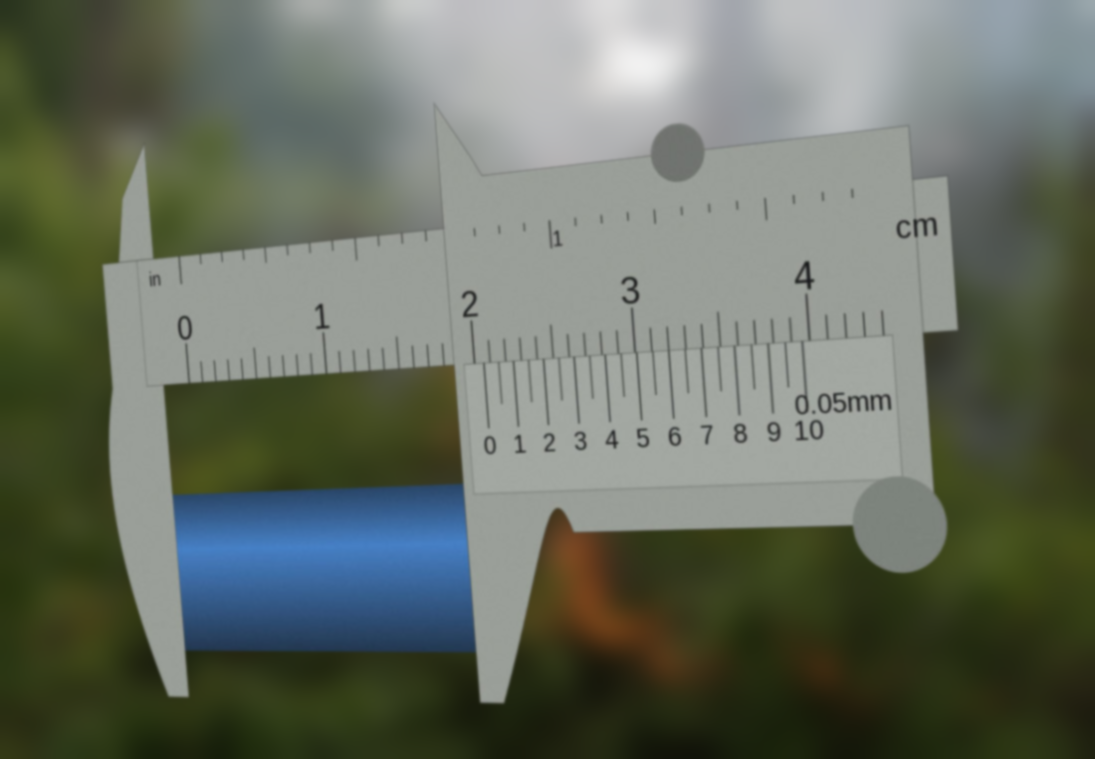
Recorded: 20.6,mm
